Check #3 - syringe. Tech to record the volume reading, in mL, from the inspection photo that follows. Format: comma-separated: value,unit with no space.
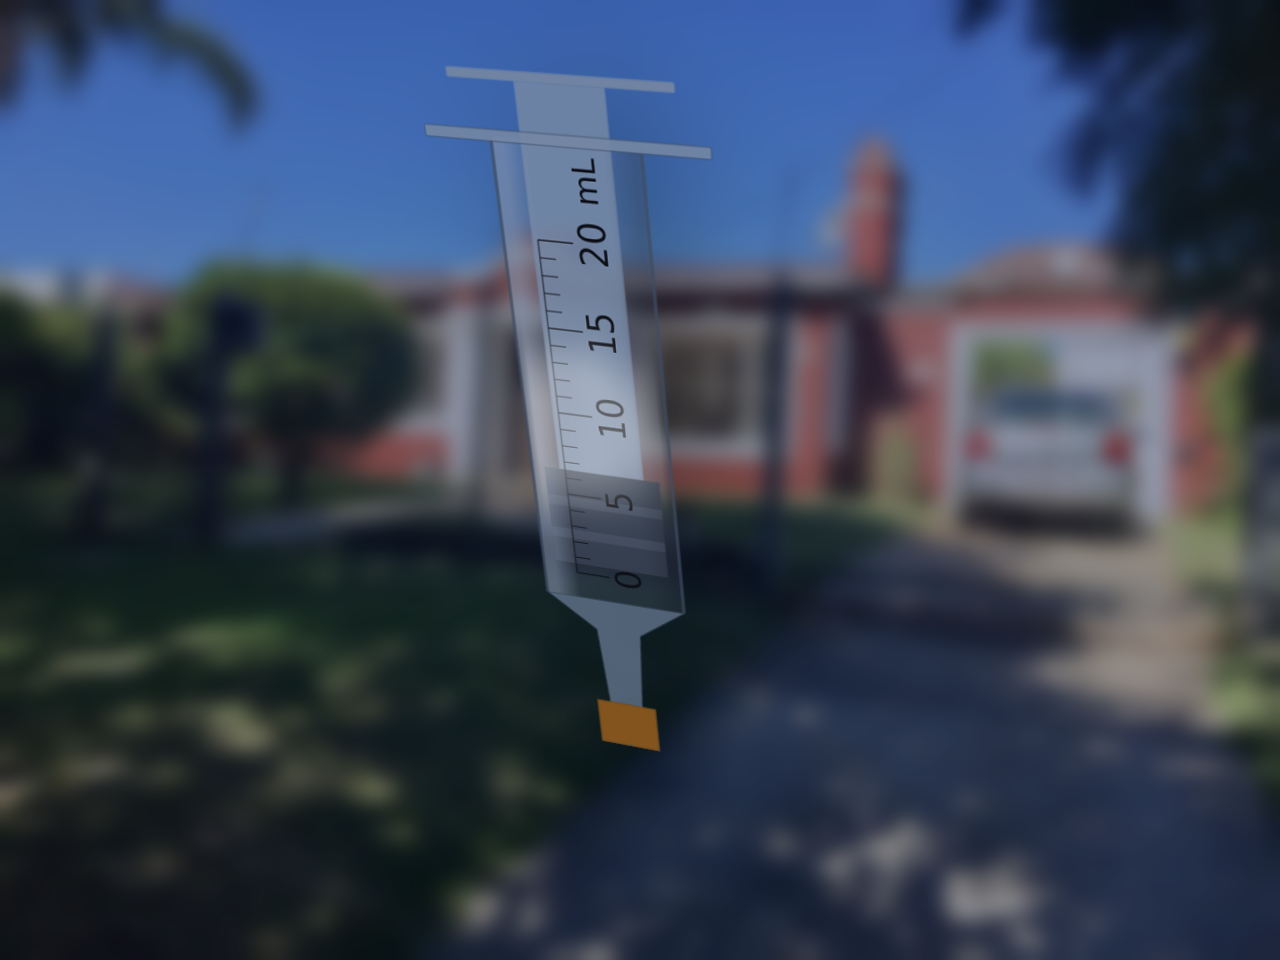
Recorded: 0.5,mL
